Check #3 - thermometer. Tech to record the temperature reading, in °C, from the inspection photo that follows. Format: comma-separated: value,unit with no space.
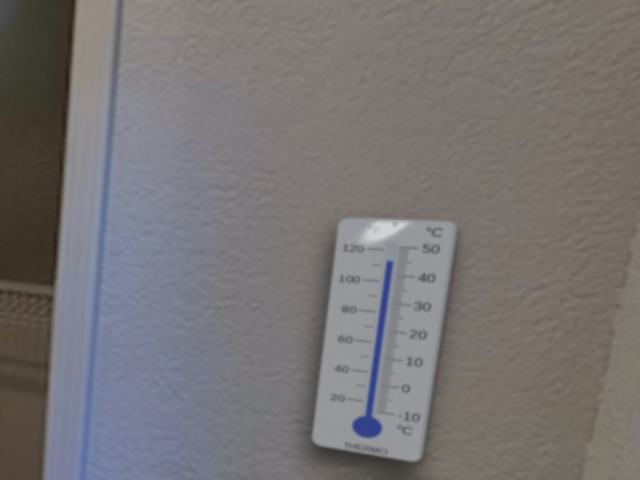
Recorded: 45,°C
